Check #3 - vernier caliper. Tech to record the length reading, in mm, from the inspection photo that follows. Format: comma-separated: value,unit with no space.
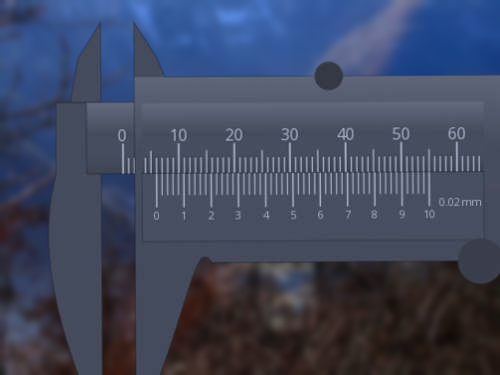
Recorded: 6.0,mm
